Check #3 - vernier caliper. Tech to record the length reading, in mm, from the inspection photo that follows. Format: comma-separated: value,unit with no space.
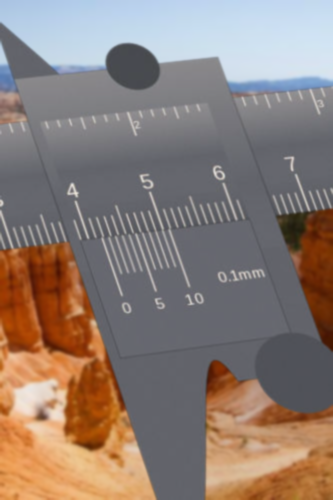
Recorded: 41.8,mm
